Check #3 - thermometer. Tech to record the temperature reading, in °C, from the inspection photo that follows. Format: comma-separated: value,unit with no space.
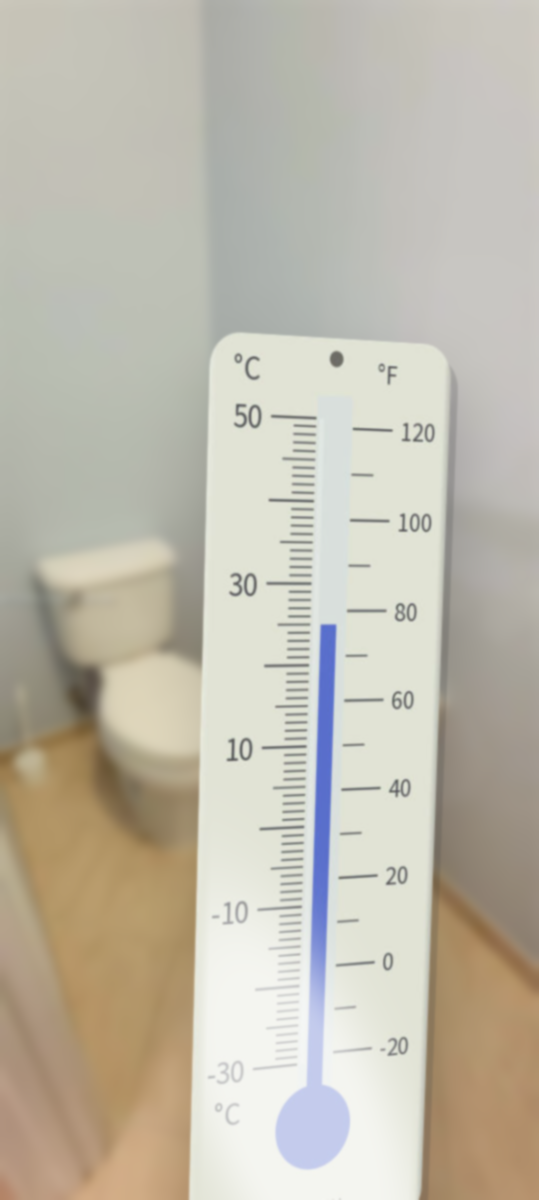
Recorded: 25,°C
